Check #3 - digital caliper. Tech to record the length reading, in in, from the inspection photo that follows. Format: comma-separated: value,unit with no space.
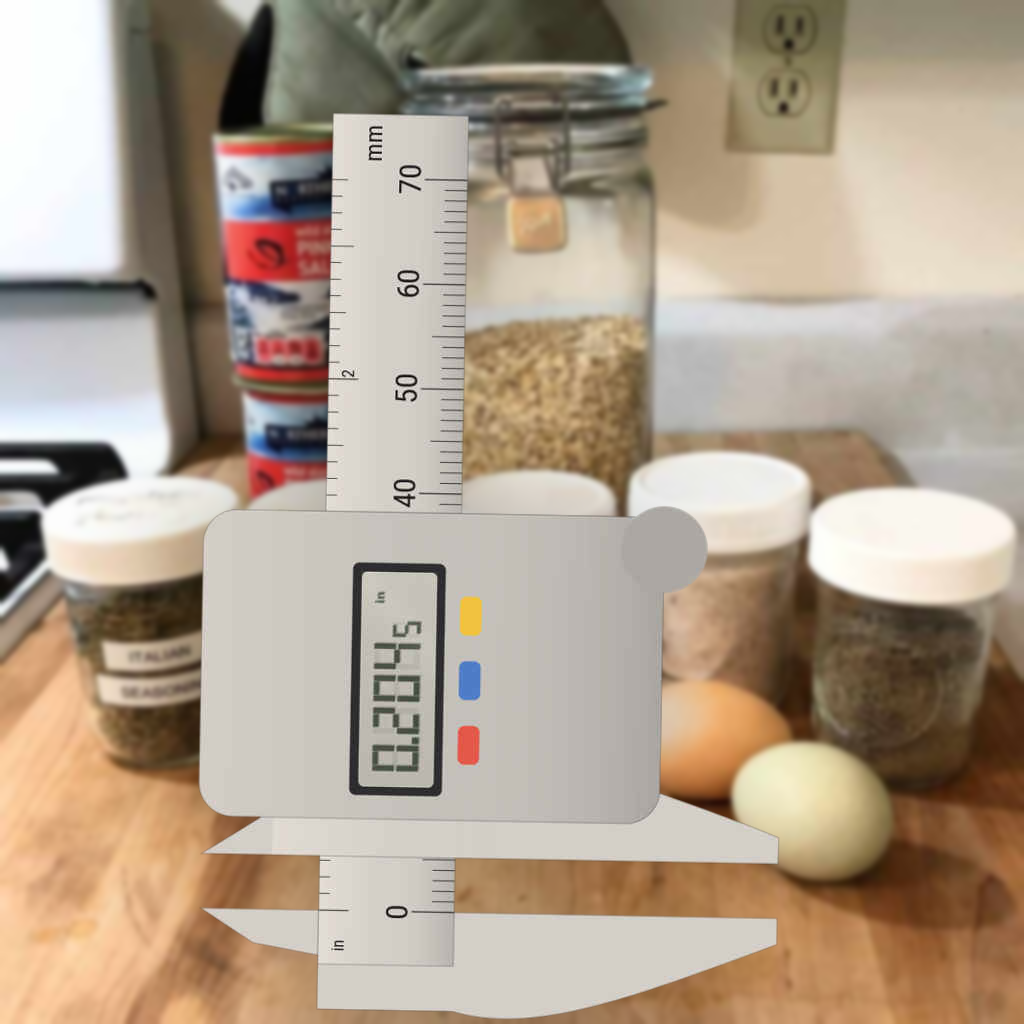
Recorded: 0.2045,in
